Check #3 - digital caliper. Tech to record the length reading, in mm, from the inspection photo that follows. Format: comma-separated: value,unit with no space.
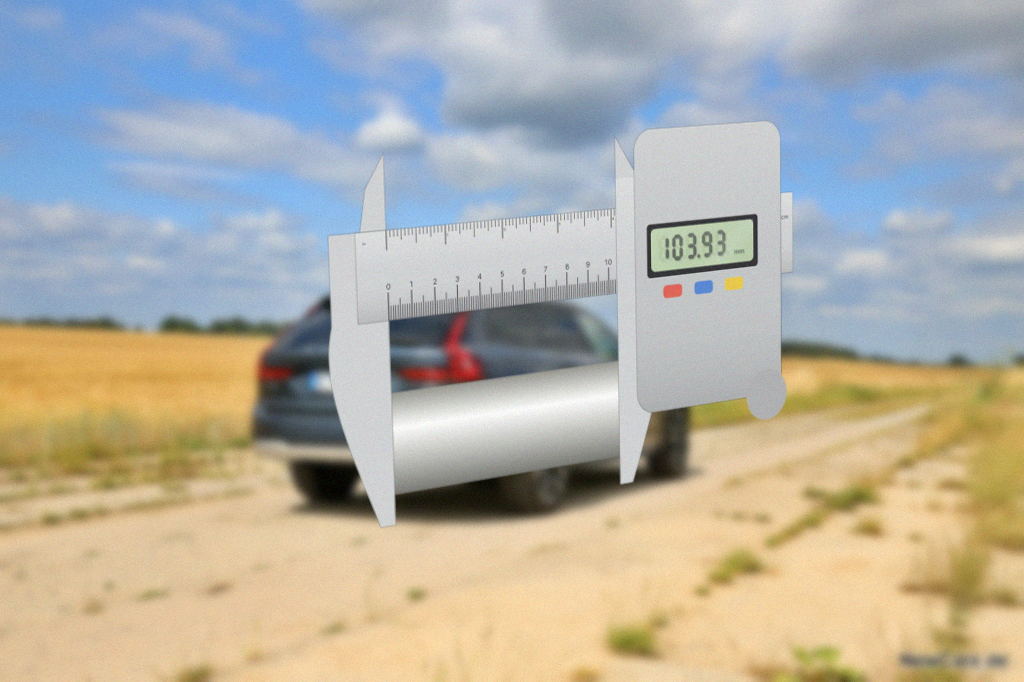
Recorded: 103.93,mm
